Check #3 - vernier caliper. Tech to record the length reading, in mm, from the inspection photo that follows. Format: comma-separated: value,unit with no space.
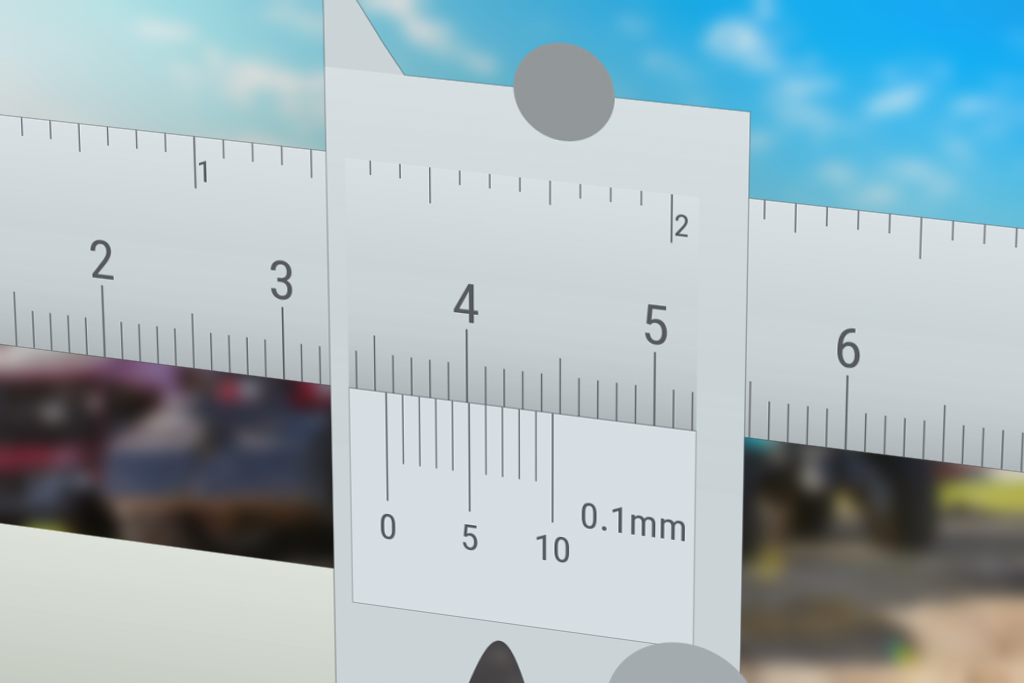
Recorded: 35.6,mm
